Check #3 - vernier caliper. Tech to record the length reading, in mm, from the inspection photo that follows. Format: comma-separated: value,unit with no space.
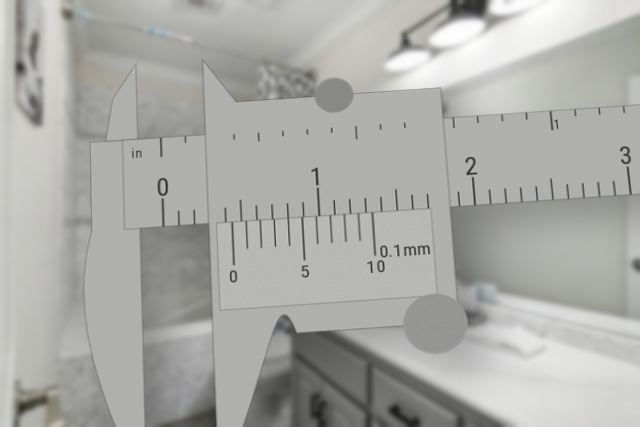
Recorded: 4.4,mm
